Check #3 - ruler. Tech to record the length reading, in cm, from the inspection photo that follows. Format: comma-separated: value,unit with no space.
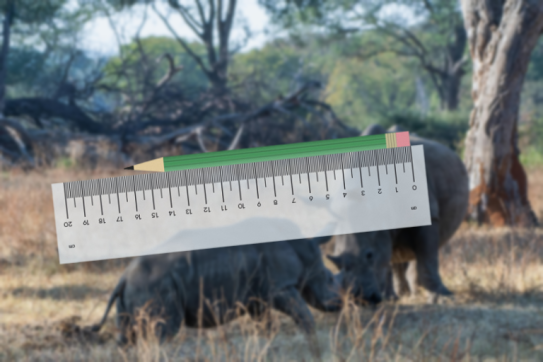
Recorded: 16.5,cm
